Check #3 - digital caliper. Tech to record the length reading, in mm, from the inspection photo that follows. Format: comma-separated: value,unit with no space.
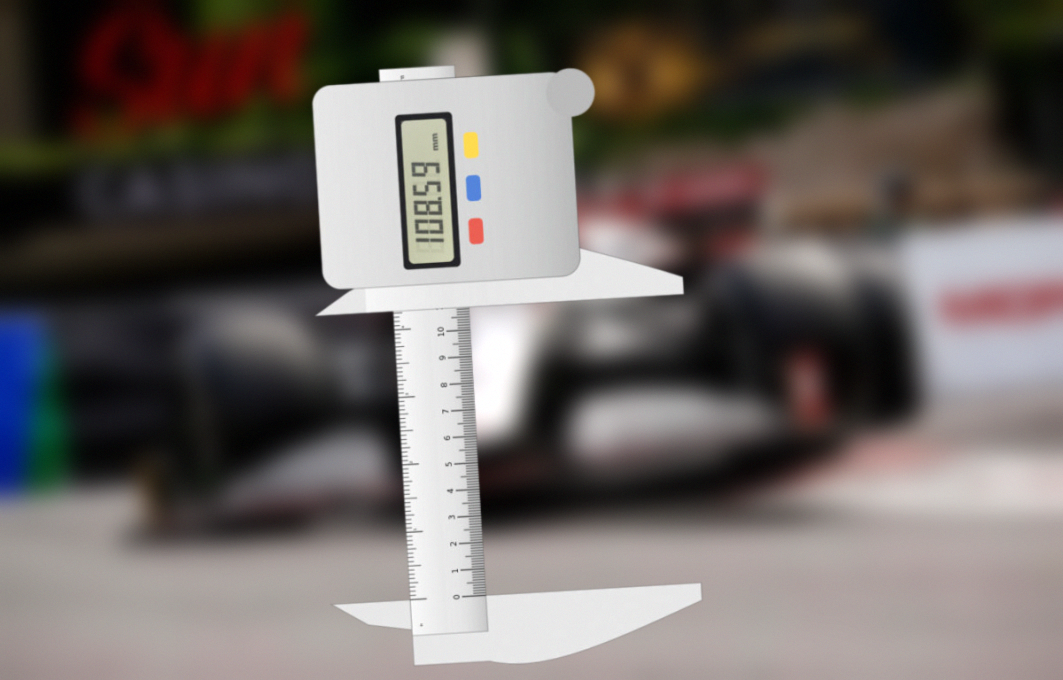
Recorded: 108.59,mm
